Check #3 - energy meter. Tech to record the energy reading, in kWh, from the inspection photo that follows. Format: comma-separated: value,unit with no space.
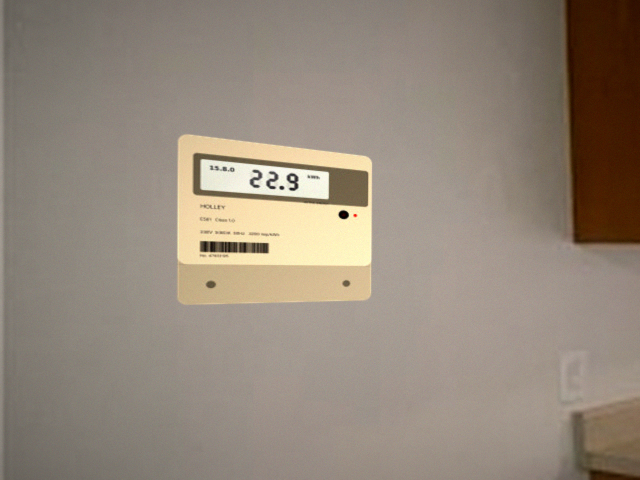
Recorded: 22.9,kWh
